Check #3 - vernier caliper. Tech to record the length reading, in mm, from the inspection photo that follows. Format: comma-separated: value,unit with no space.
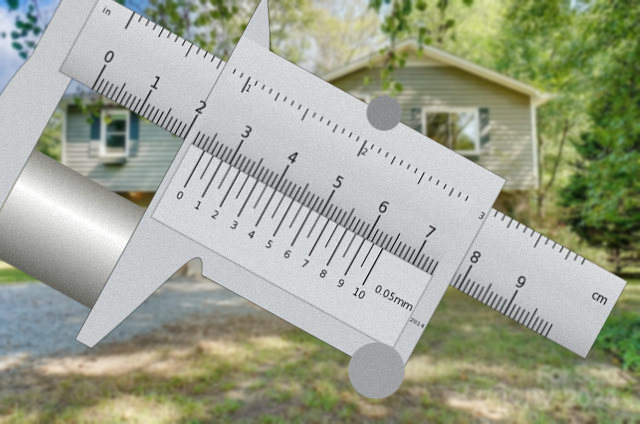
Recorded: 24.5,mm
